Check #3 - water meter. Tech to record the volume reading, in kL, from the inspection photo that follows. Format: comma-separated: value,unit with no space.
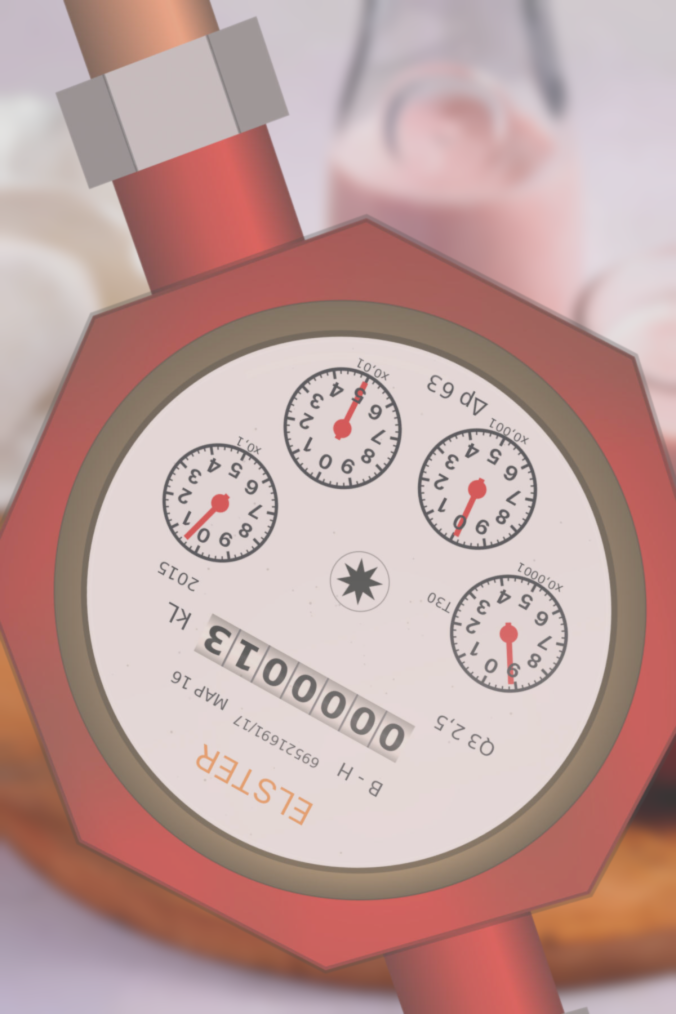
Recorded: 13.0499,kL
